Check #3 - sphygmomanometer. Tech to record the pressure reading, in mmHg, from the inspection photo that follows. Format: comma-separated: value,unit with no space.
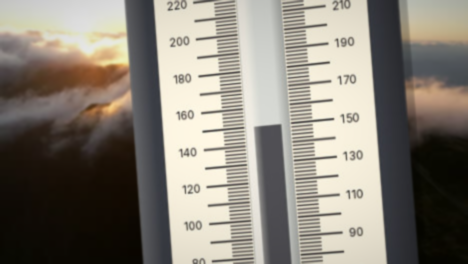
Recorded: 150,mmHg
